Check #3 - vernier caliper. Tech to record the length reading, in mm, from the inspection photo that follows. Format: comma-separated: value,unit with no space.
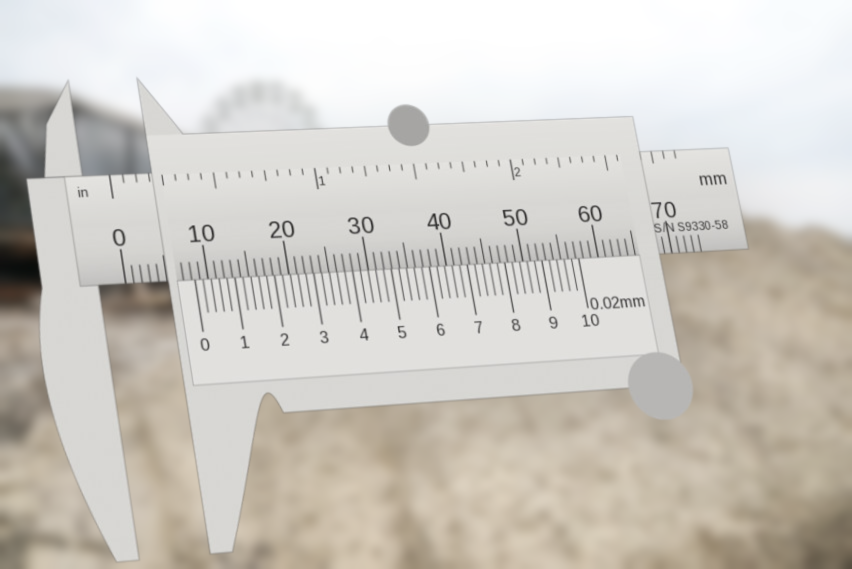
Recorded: 8.4,mm
